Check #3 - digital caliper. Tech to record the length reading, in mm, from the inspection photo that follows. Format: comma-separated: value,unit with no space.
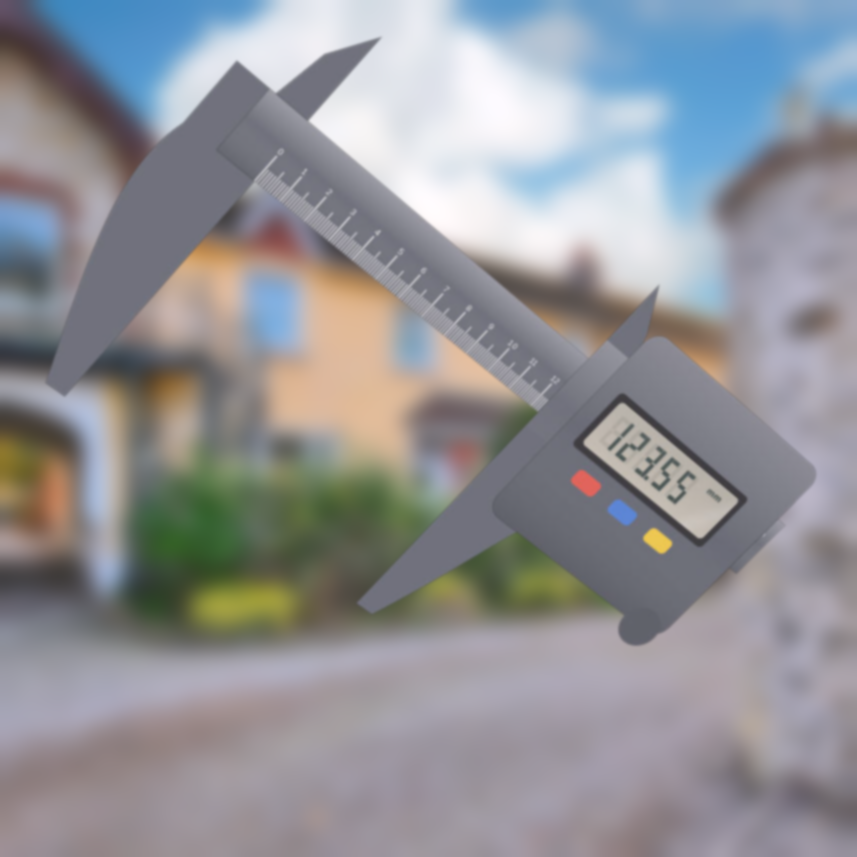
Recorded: 123.55,mm
